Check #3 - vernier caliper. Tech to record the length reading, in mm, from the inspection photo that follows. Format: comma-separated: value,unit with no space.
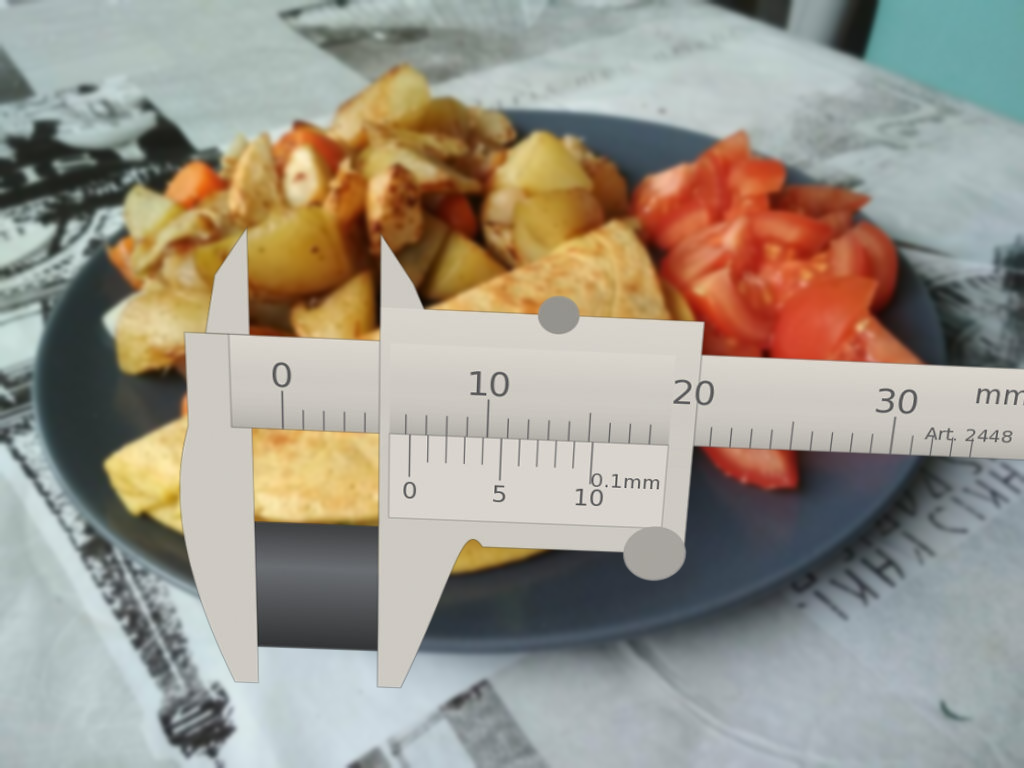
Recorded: 6.2,mm
